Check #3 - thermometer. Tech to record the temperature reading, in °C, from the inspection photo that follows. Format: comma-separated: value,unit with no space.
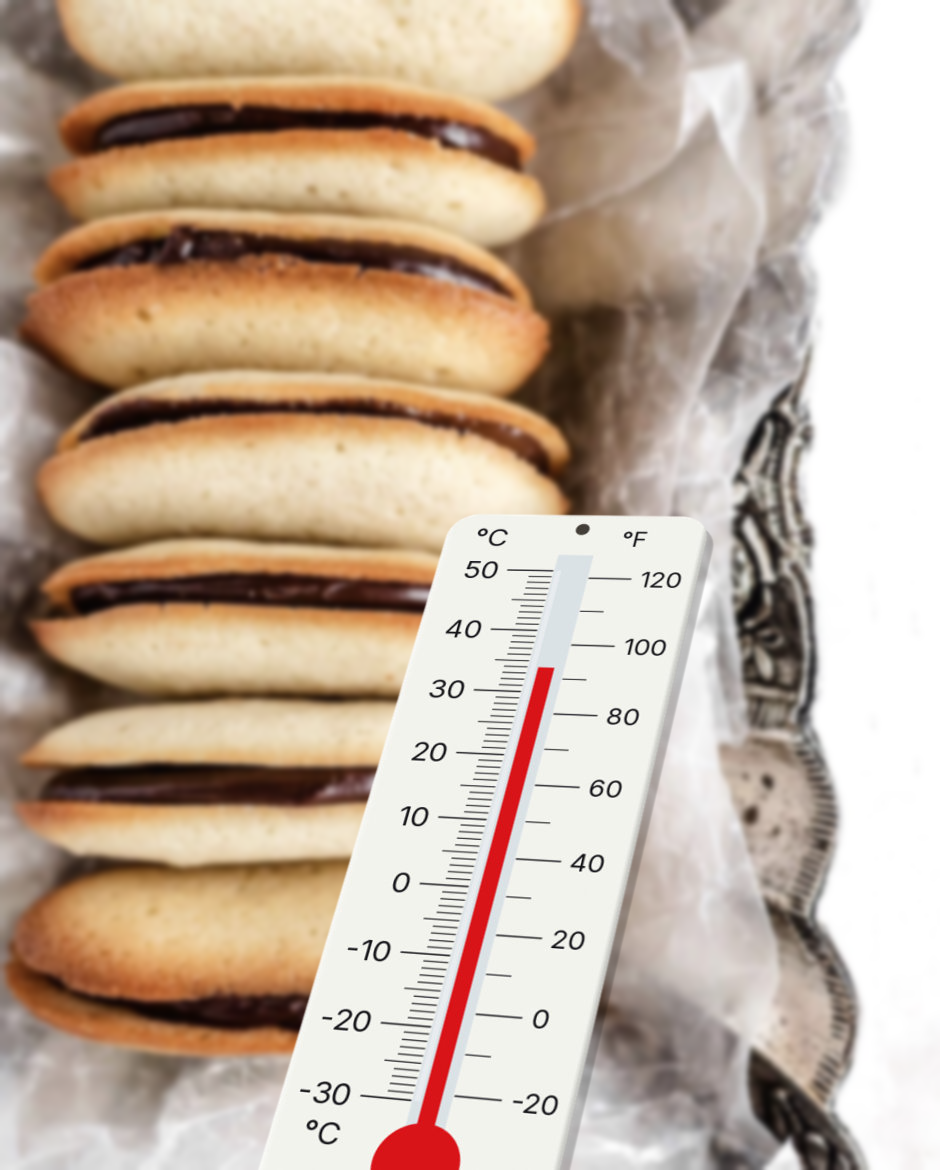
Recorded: 34,°C
